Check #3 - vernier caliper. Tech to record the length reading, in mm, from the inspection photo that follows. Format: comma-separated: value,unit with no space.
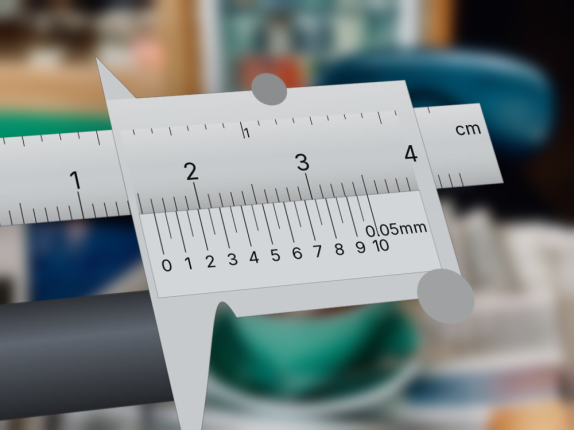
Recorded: 16.0,mm
